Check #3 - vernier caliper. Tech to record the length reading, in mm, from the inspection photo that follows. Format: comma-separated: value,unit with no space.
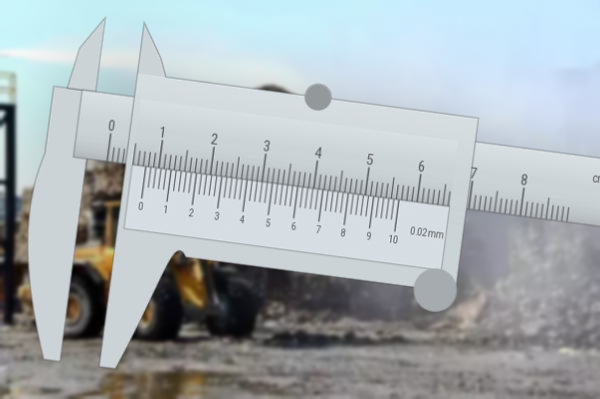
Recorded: 7.5,mm
